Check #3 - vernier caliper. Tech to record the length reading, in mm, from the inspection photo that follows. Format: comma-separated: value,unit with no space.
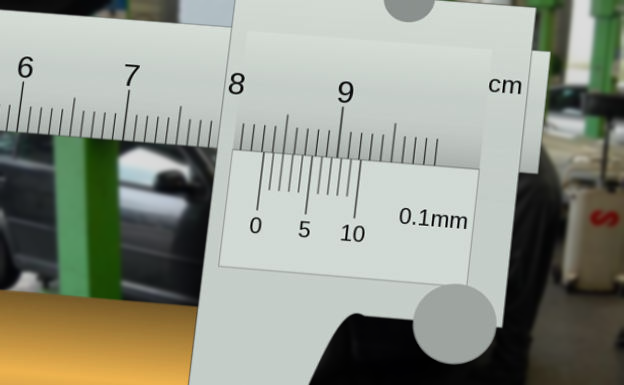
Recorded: 83.2,mm
